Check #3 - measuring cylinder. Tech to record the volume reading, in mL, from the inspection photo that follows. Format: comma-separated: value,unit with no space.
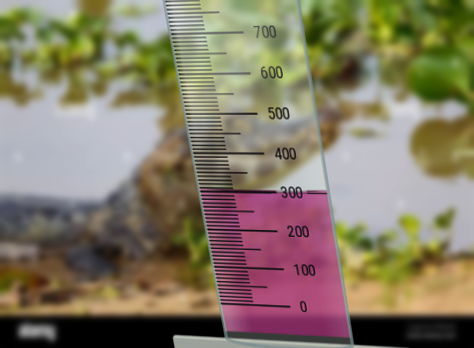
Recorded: 300,mL
